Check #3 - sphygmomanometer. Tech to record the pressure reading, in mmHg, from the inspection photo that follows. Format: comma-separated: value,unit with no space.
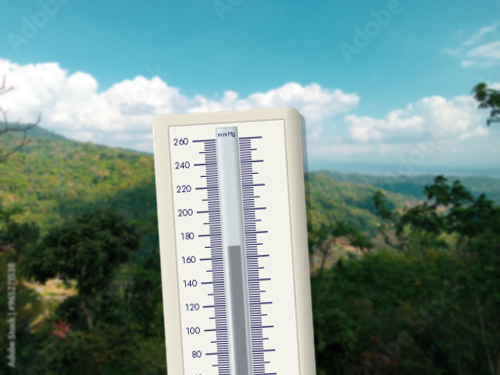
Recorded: 170,mmHg
